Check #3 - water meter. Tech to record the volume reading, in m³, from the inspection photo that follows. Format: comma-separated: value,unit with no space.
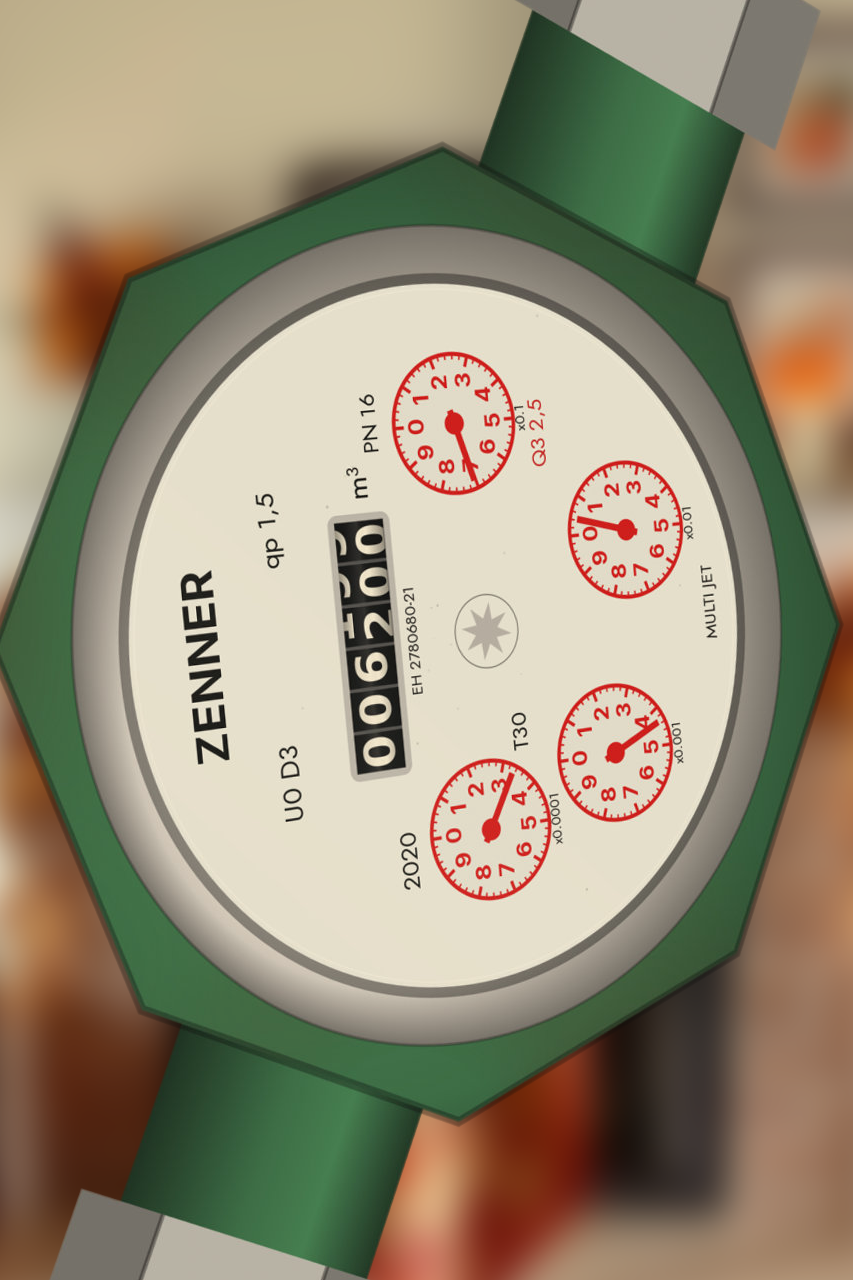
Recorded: 6199.7043,m³
